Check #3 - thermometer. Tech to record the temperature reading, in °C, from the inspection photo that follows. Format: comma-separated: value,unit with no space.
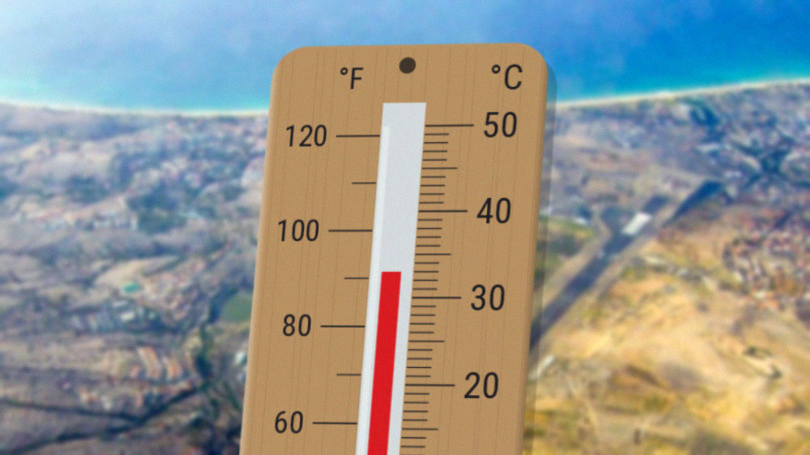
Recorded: 33,°C
